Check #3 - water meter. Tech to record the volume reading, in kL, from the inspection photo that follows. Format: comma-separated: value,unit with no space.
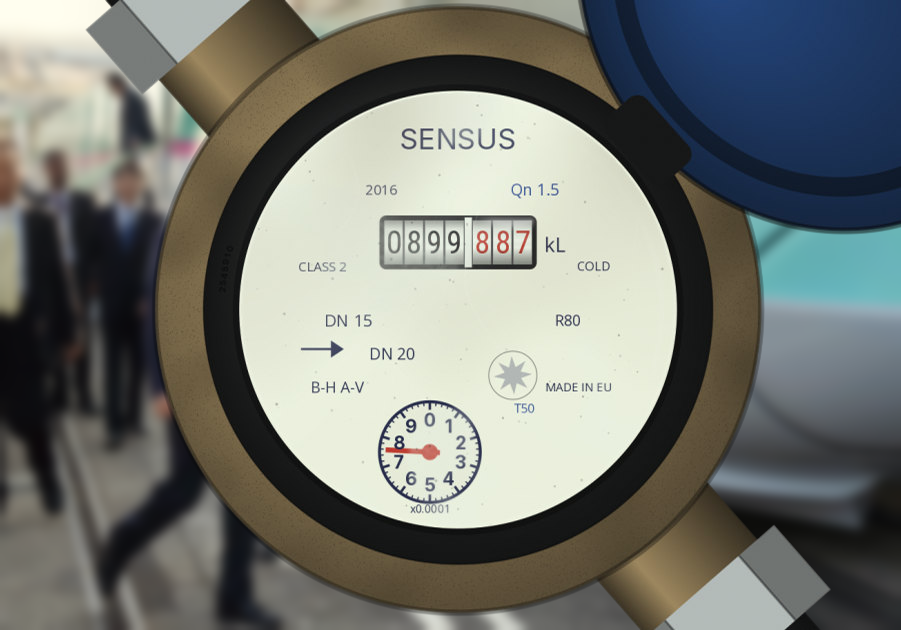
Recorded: 899.8877,kL
